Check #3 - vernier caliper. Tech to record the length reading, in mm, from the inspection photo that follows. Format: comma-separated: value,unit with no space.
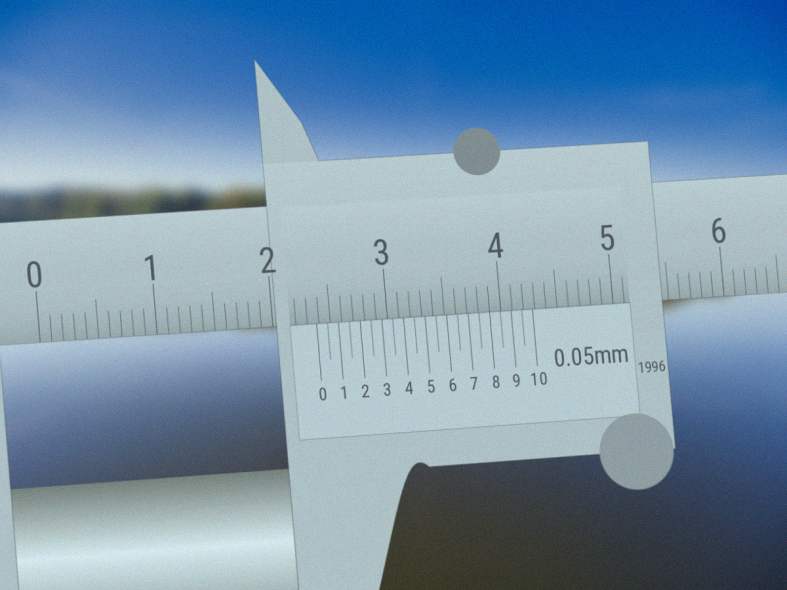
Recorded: 23.8,mm
